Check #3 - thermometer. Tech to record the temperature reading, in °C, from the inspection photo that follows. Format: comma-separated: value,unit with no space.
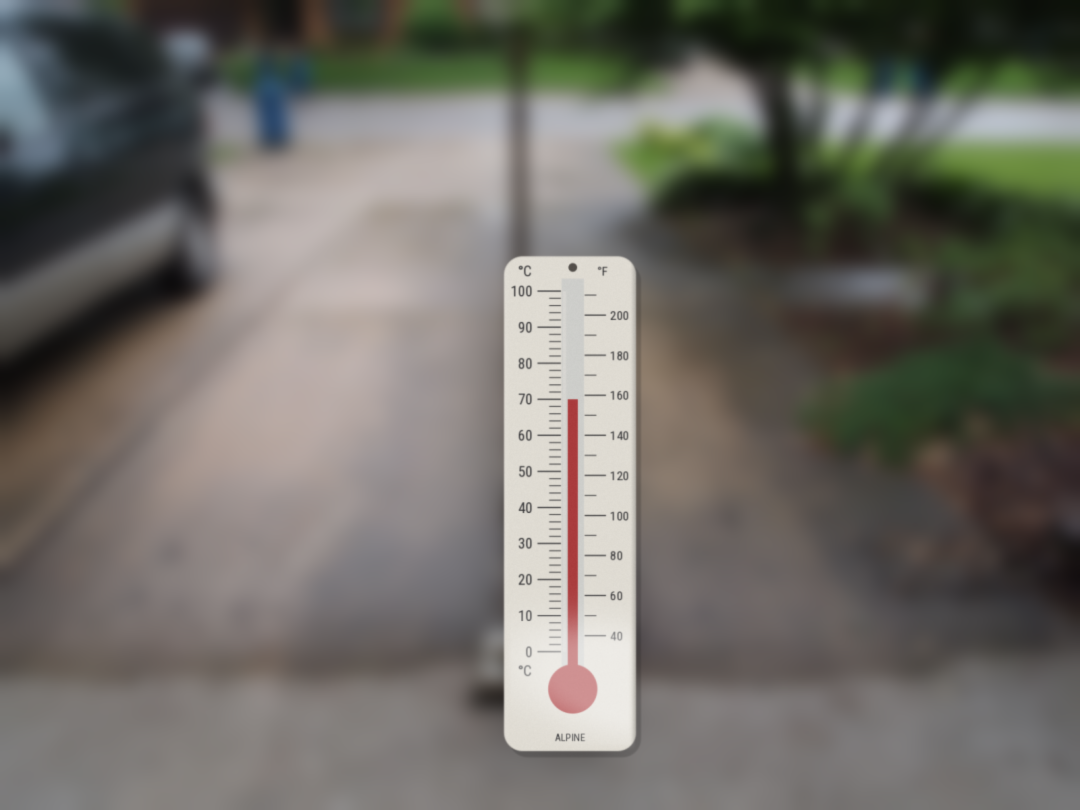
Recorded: 70,°C
